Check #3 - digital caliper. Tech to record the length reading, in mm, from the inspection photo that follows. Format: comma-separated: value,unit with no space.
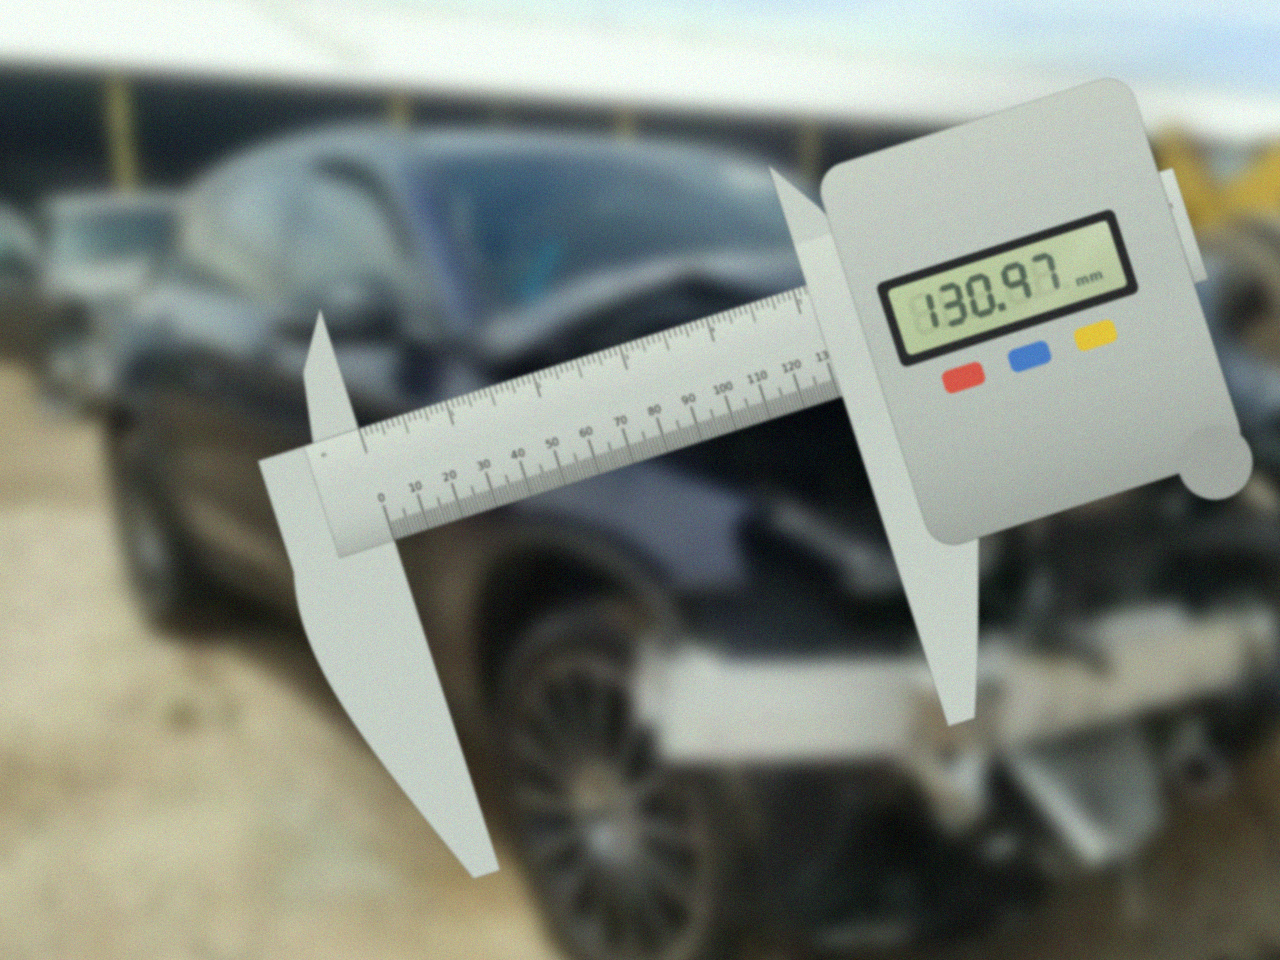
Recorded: 130.97,mm
